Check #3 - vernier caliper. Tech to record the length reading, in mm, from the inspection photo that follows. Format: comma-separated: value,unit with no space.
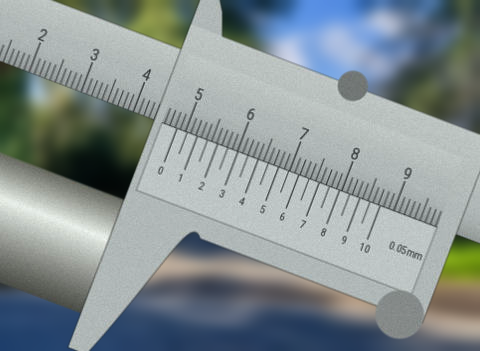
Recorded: 48.4,mm
